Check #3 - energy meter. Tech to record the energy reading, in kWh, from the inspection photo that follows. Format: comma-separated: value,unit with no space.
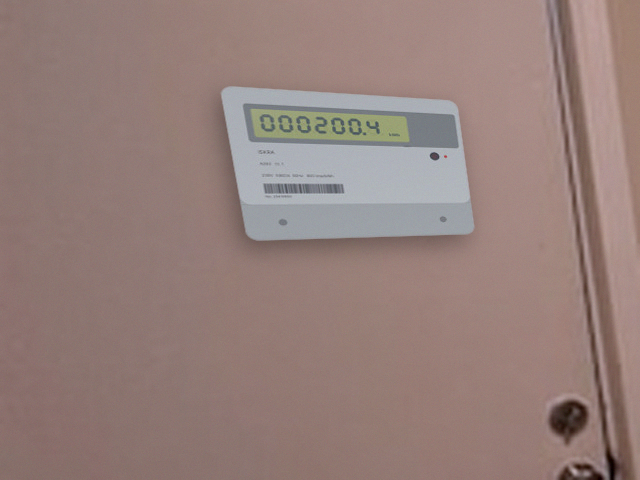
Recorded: 200.4,kWh
